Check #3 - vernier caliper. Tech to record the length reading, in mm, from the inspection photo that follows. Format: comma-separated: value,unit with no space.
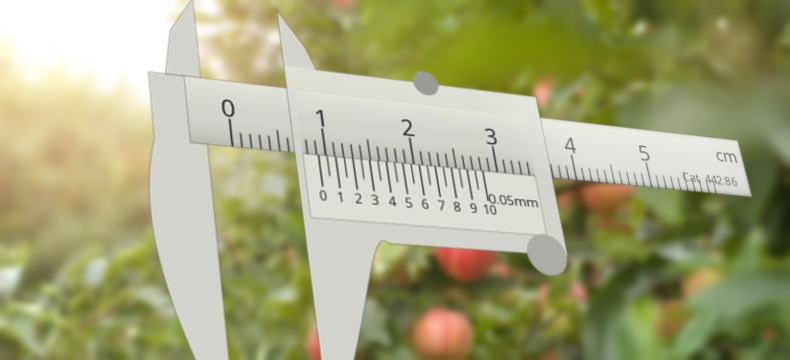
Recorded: 9.2,mm
